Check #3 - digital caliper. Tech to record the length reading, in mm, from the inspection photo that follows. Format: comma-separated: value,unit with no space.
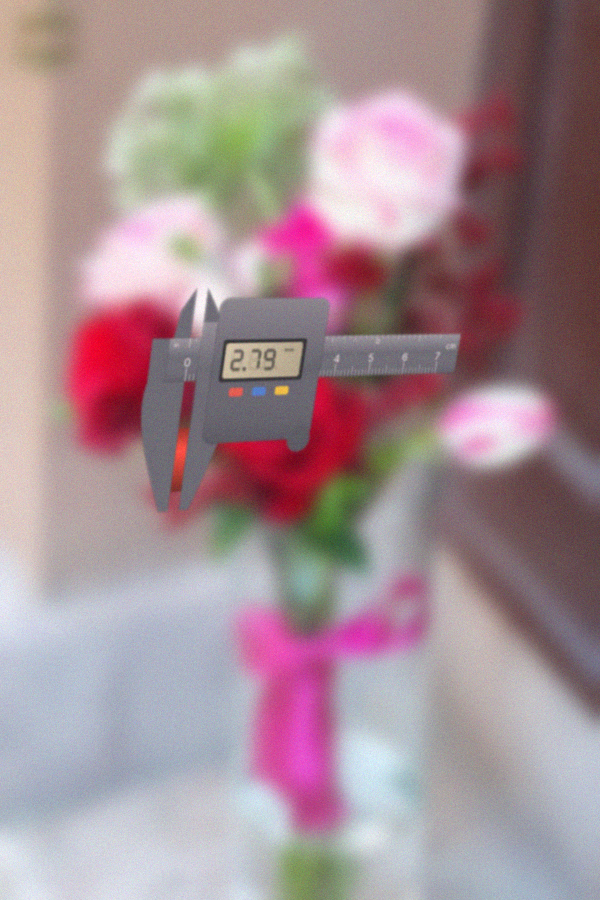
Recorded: 2.79,mm
